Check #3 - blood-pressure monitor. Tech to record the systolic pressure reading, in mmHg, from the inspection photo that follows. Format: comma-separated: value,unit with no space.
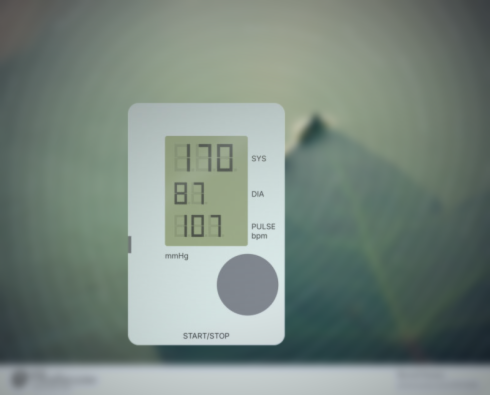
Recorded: 170,mmHg
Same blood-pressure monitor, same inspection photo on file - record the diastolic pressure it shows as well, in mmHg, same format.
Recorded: 87,mmHg
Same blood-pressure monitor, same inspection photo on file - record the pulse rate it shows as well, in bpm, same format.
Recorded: 107,bpm
